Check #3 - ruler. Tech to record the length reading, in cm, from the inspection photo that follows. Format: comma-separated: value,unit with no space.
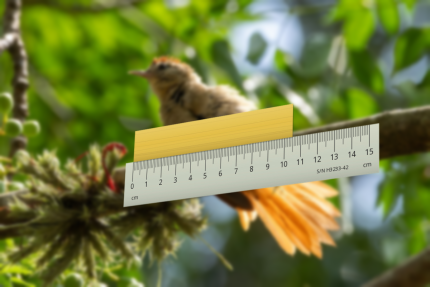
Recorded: 10.5,cm
